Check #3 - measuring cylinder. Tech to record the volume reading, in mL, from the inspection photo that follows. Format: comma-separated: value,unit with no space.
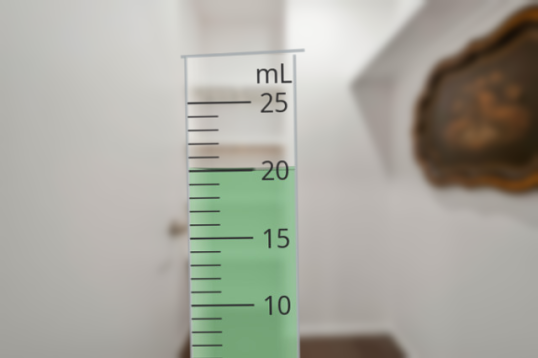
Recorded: 20,mL
